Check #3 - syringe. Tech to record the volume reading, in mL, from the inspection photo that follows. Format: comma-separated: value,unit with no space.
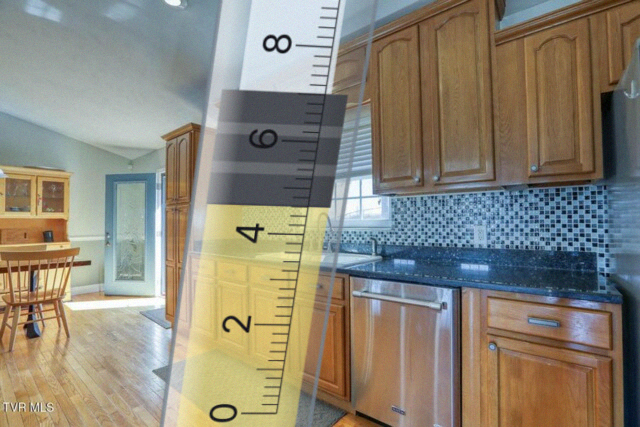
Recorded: 4.6,mL
